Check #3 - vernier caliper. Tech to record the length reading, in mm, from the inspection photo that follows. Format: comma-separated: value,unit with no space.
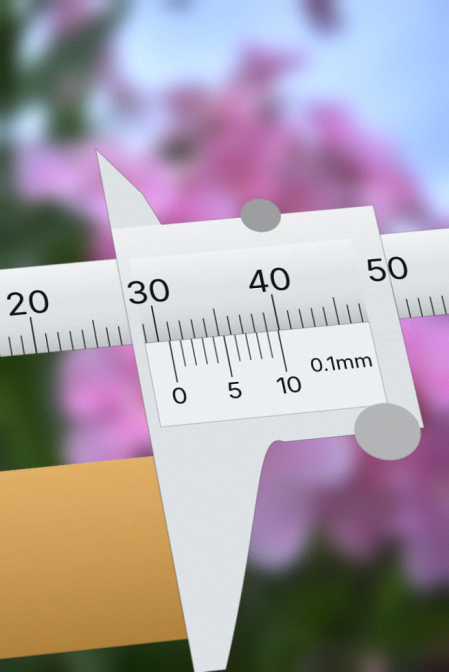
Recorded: 30.9,mm
